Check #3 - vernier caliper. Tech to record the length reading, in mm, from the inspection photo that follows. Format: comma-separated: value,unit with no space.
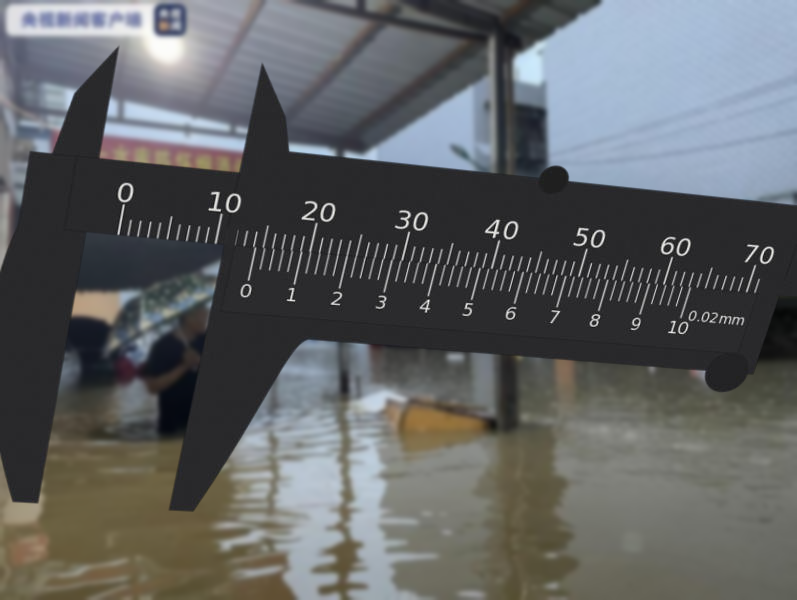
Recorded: 14.2,mm
